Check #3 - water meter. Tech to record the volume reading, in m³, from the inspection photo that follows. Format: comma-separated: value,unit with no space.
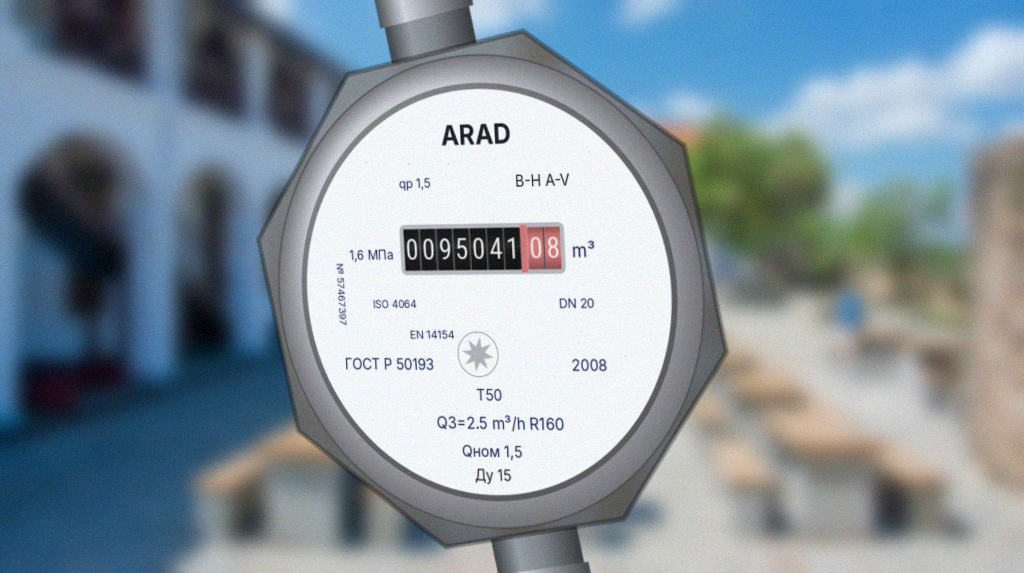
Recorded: 95041.08,m³
